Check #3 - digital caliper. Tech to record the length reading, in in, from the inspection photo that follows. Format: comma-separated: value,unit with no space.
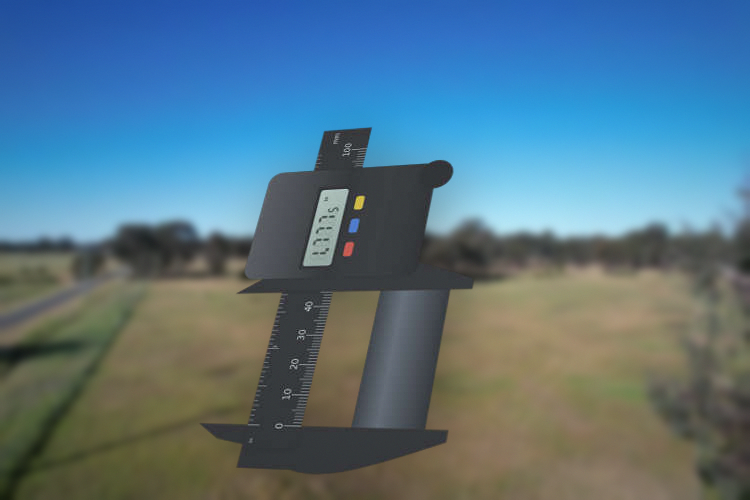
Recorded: 1.7775,in
